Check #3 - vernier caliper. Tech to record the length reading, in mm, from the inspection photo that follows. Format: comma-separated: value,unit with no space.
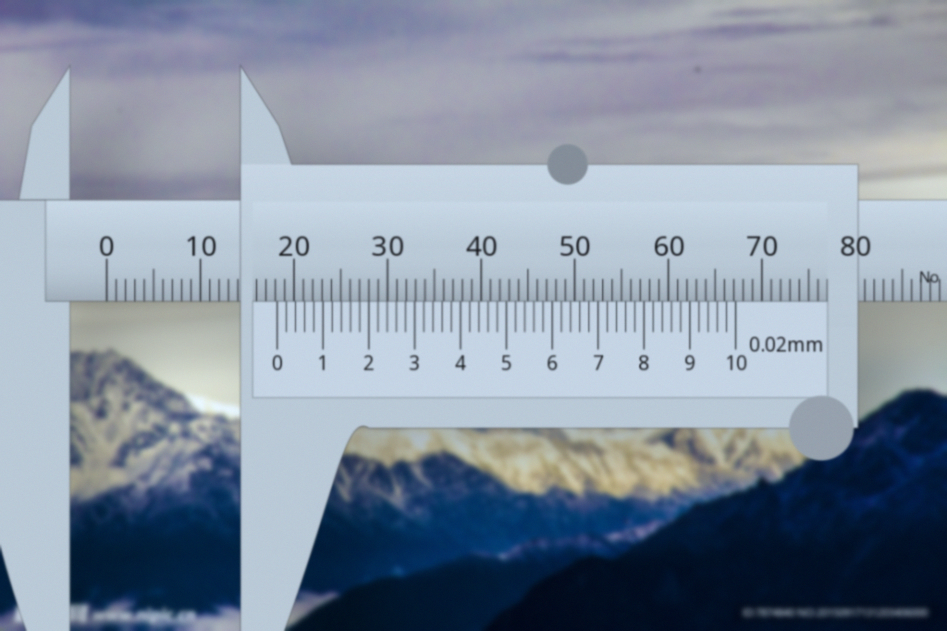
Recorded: 18.2,mm
